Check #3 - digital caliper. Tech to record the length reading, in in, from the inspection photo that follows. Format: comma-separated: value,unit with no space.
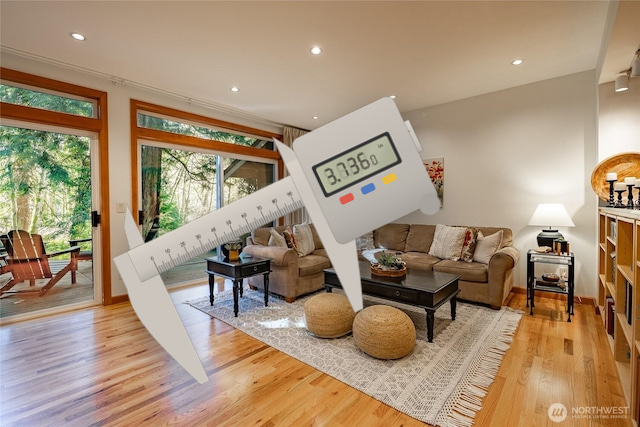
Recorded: 3.7360,in
